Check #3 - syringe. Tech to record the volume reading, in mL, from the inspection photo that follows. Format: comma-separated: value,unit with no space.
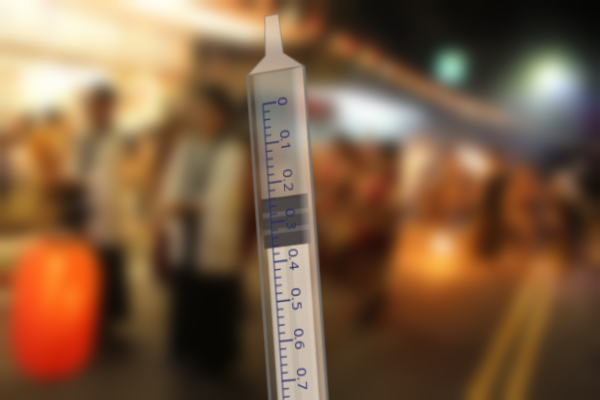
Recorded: 0.24,mL
